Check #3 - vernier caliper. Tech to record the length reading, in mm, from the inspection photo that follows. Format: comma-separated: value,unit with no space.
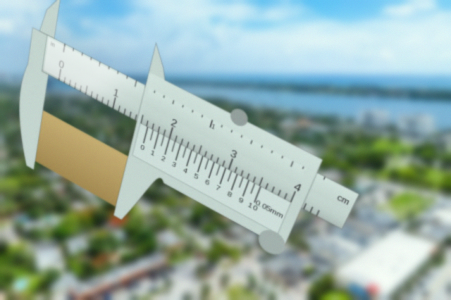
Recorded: 16.2,mm
